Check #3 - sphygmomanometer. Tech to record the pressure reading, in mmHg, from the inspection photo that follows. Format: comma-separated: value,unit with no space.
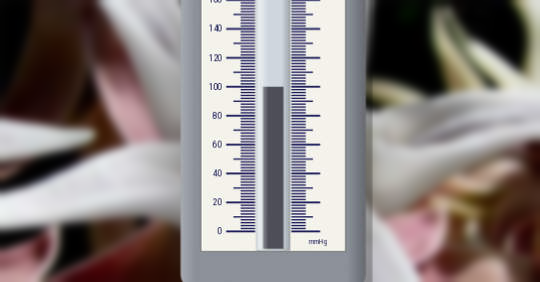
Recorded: 100,mmHg
